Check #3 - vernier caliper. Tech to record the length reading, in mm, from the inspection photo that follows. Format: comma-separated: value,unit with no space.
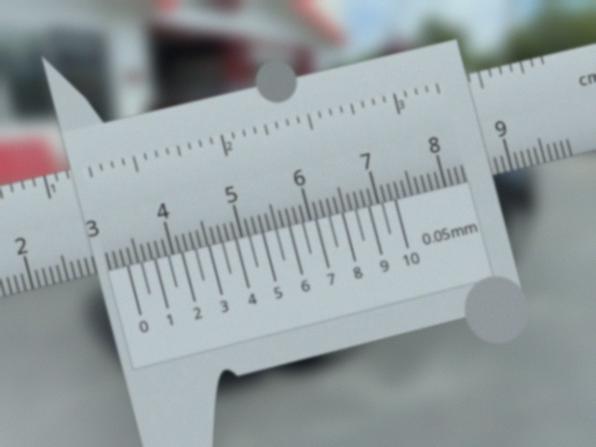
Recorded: 33.5,mm
